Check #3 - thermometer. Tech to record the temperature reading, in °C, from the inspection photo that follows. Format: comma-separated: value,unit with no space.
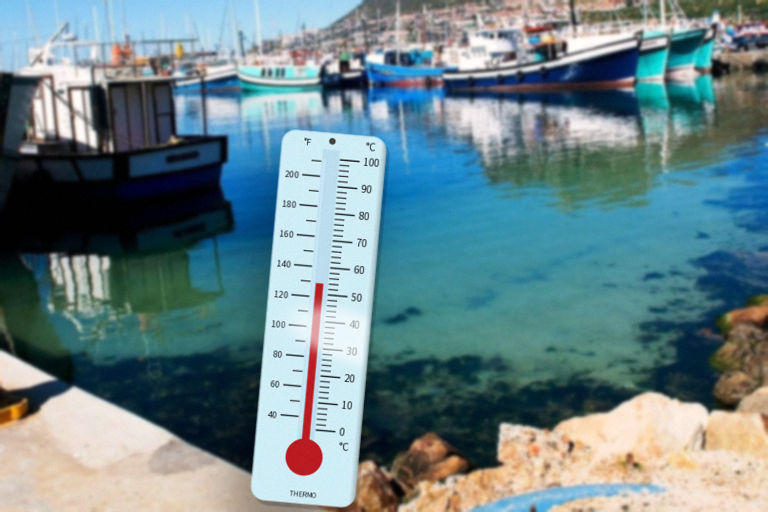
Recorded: 54,°C
